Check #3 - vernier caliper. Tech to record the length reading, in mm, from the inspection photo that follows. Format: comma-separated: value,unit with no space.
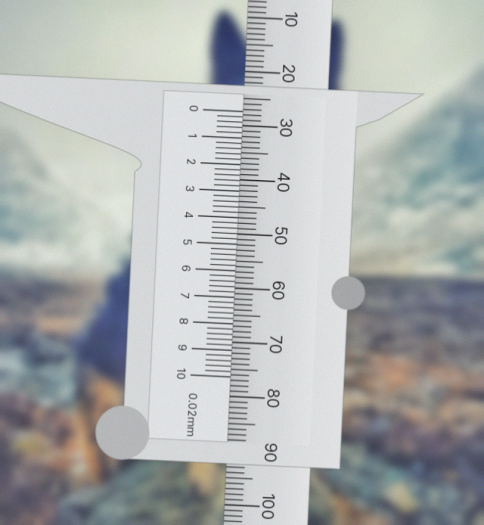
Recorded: 27.4,mm
